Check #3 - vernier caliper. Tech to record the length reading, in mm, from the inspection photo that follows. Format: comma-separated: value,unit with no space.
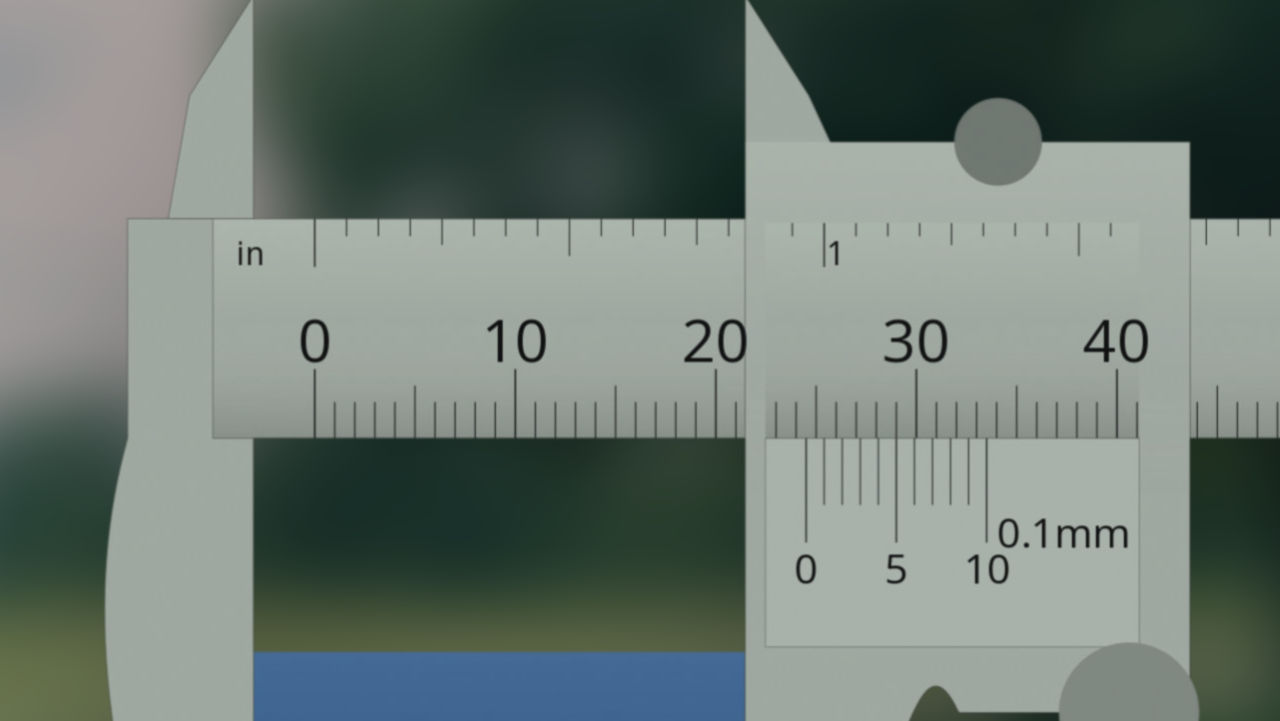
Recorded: 24.5,mm
